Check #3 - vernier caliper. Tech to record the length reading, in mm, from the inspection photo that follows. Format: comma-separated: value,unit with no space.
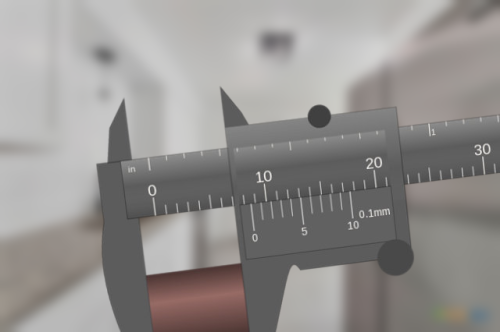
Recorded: 8.6,mm
